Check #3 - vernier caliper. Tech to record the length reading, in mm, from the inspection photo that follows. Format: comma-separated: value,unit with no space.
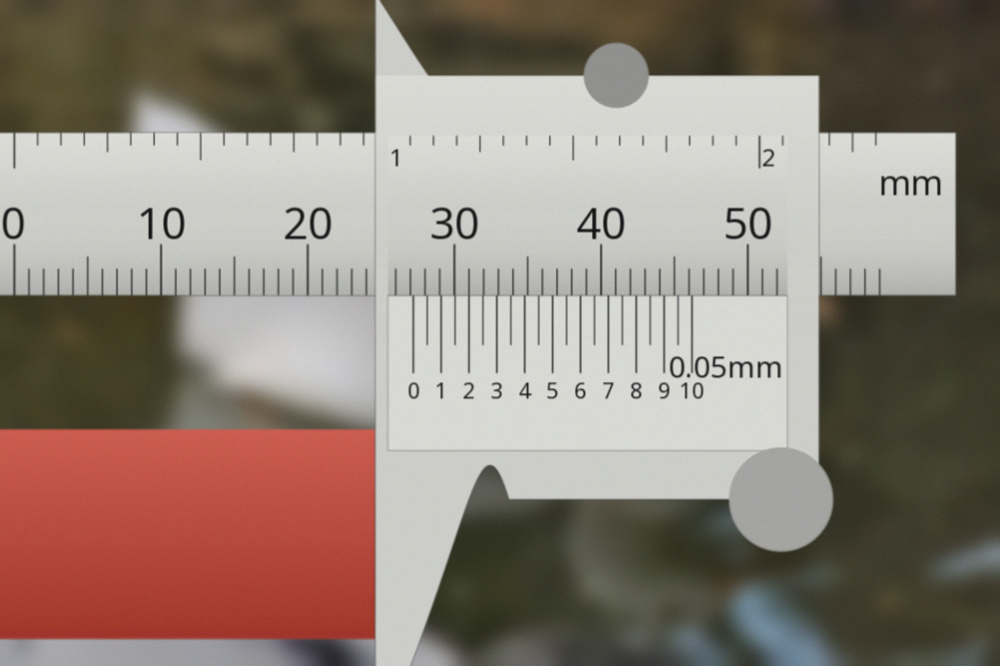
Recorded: 27.2,mm
